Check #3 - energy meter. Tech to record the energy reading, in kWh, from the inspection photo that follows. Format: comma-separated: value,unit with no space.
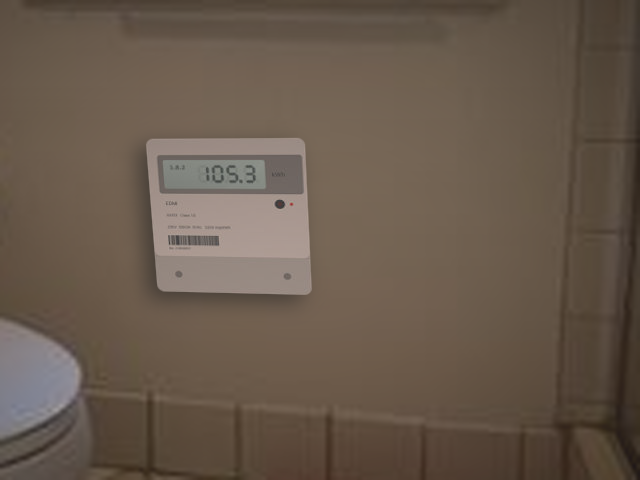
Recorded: 105.3,kWh
